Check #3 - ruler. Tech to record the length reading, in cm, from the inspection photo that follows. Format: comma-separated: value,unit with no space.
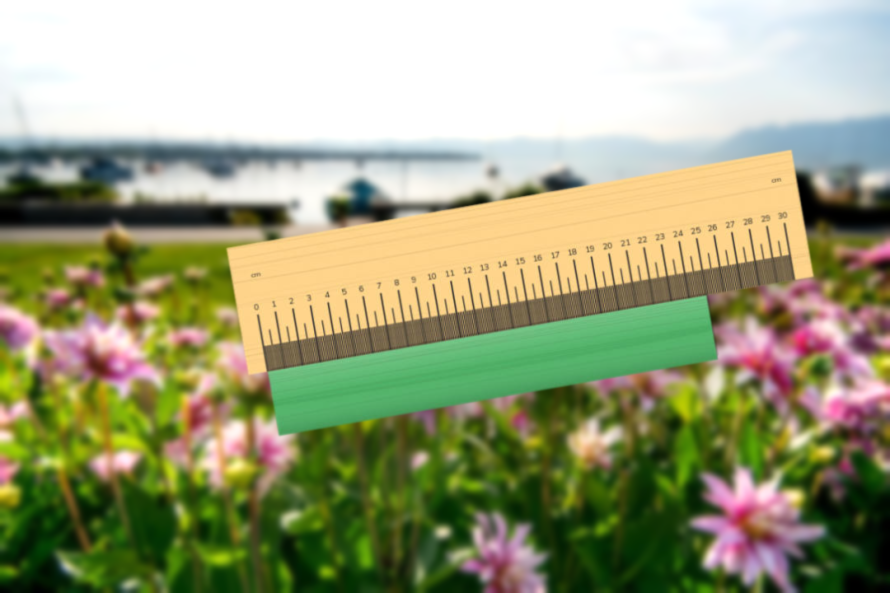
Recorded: 25,cm
